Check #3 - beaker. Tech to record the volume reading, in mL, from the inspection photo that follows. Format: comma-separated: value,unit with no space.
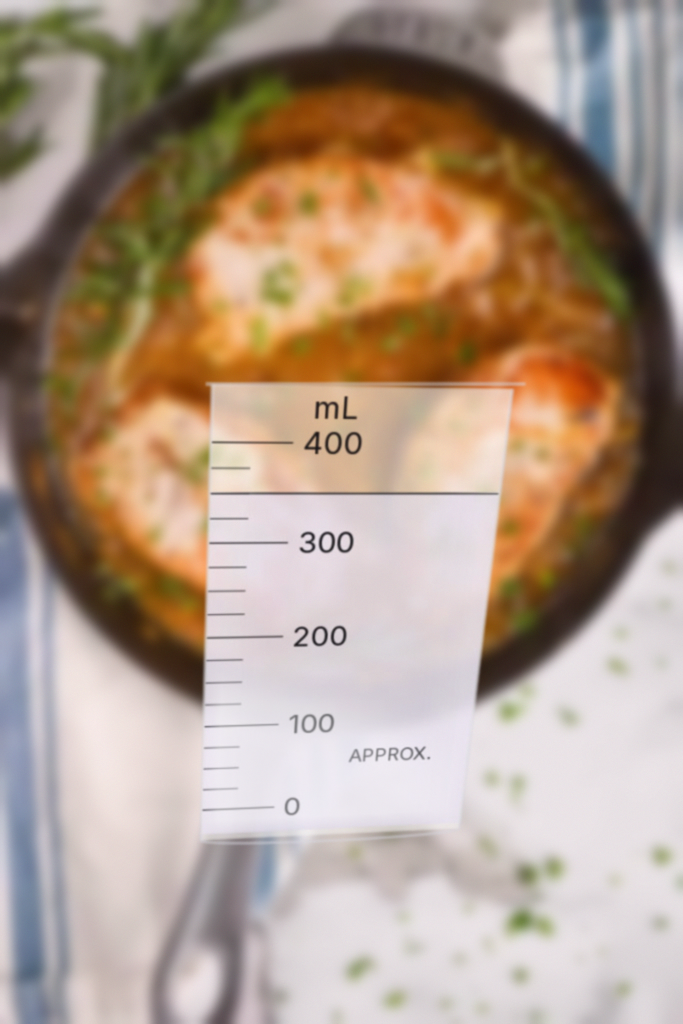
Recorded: 350,mL
